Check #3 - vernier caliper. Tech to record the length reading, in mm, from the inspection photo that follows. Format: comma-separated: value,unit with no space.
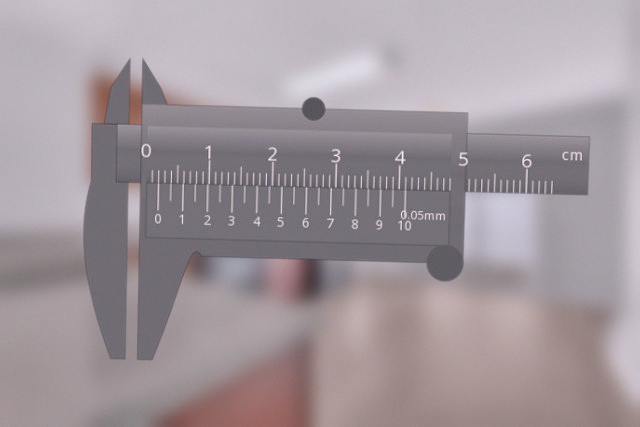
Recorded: 2.0,mm
